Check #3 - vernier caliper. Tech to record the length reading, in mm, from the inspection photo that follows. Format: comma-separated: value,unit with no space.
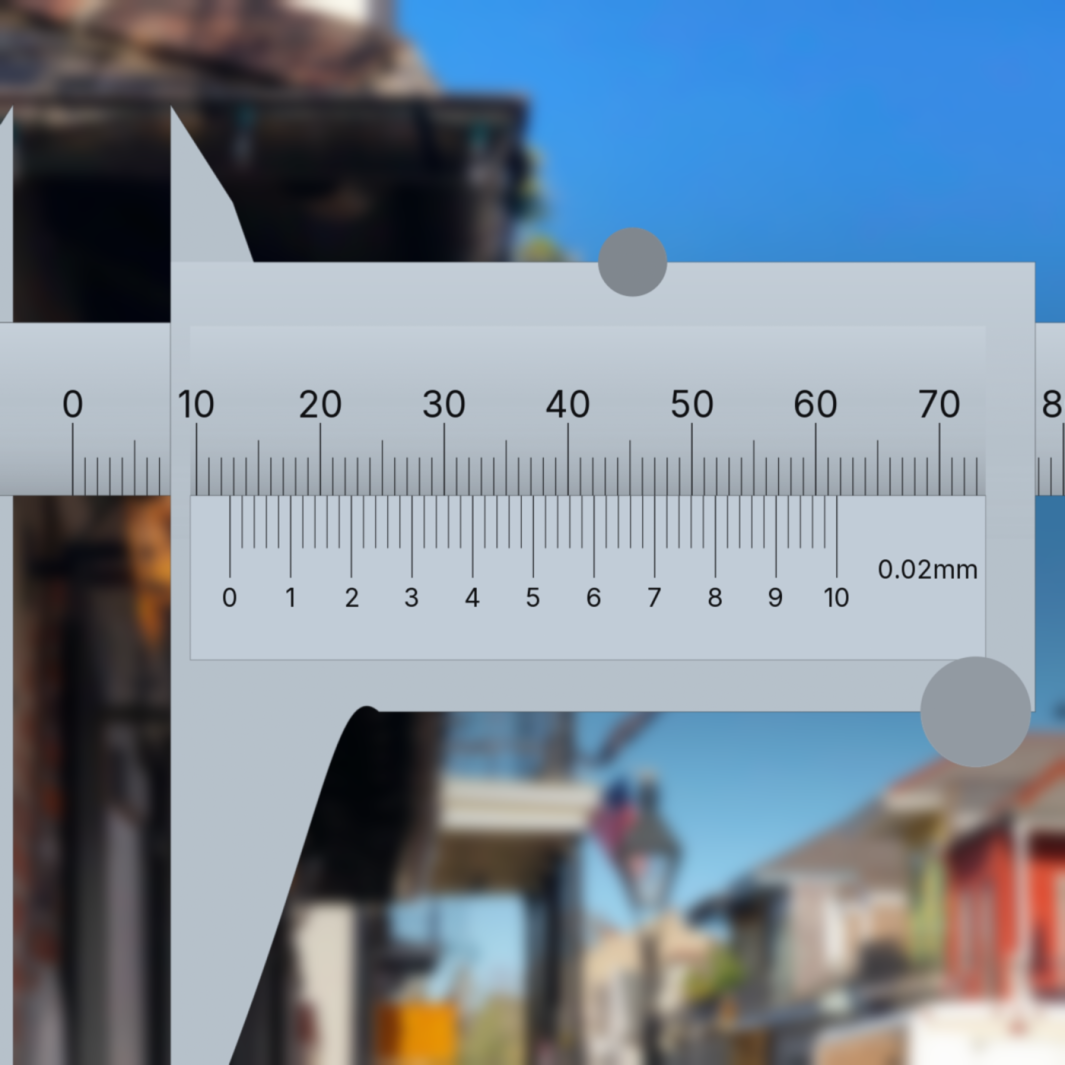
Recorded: 12.7,mm
